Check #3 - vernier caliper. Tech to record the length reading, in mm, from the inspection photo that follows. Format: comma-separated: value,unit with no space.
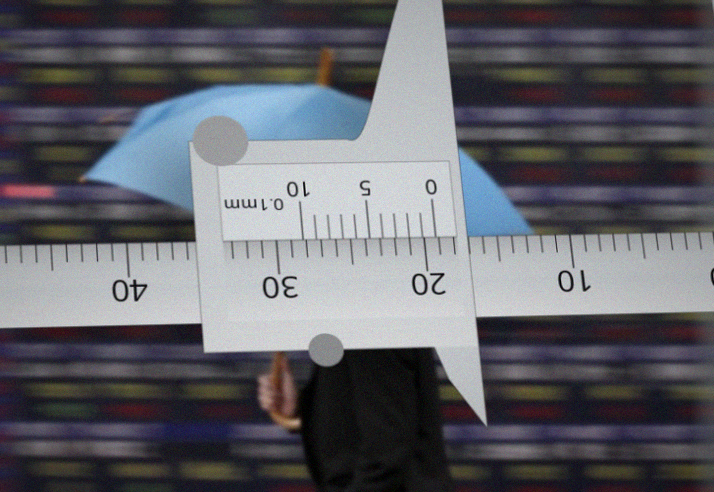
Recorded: 19.2,mm
